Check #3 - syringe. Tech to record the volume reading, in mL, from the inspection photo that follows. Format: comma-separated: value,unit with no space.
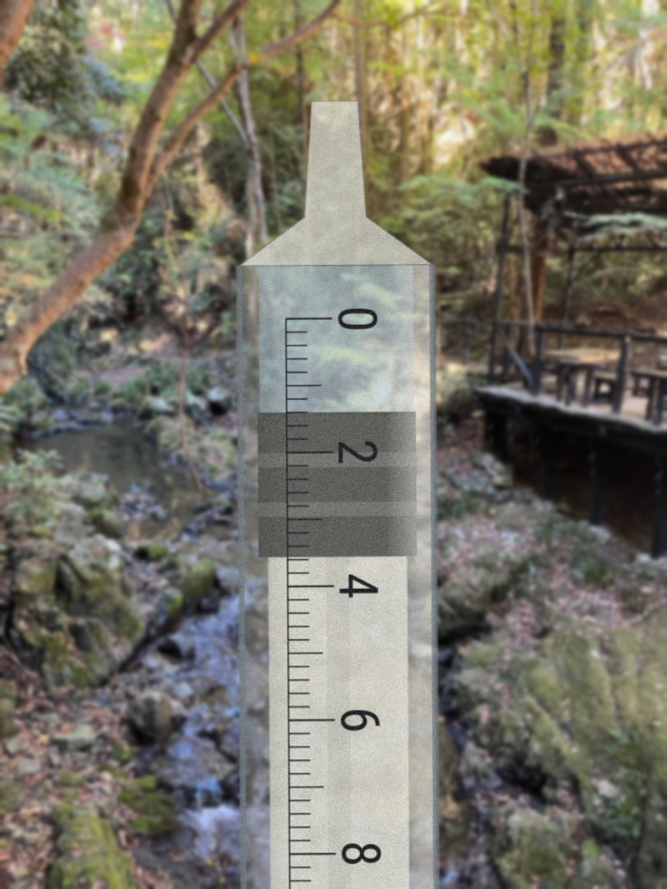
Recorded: 1.4,mL
